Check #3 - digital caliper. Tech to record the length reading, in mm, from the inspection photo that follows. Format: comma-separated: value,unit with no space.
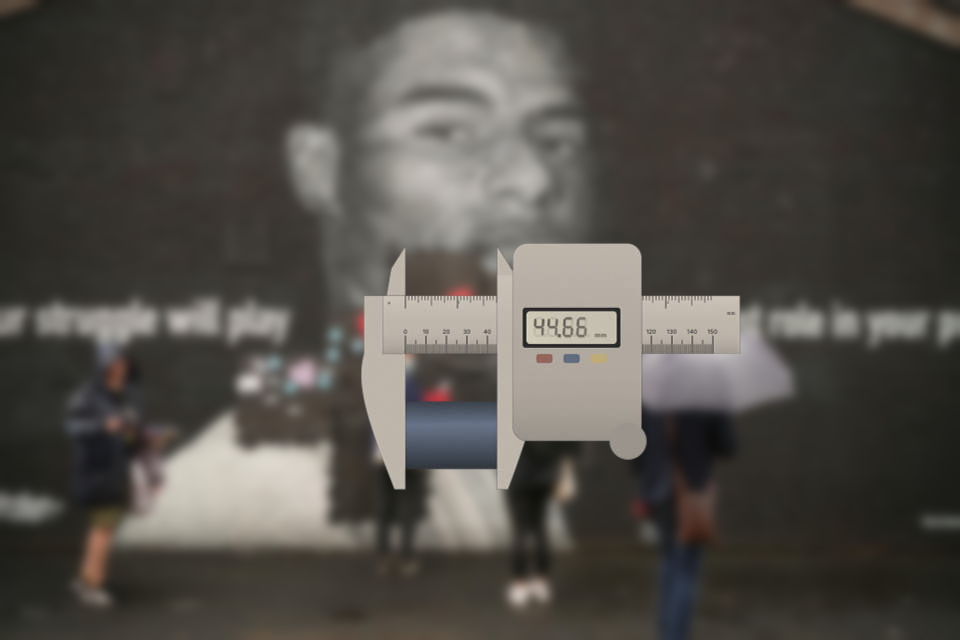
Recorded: 44.66,mm
